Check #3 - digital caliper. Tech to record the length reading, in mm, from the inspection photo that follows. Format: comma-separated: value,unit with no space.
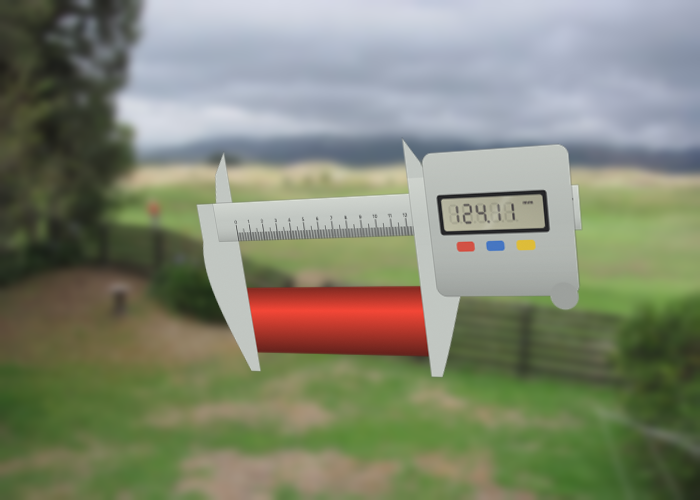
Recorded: 124.11,mm
